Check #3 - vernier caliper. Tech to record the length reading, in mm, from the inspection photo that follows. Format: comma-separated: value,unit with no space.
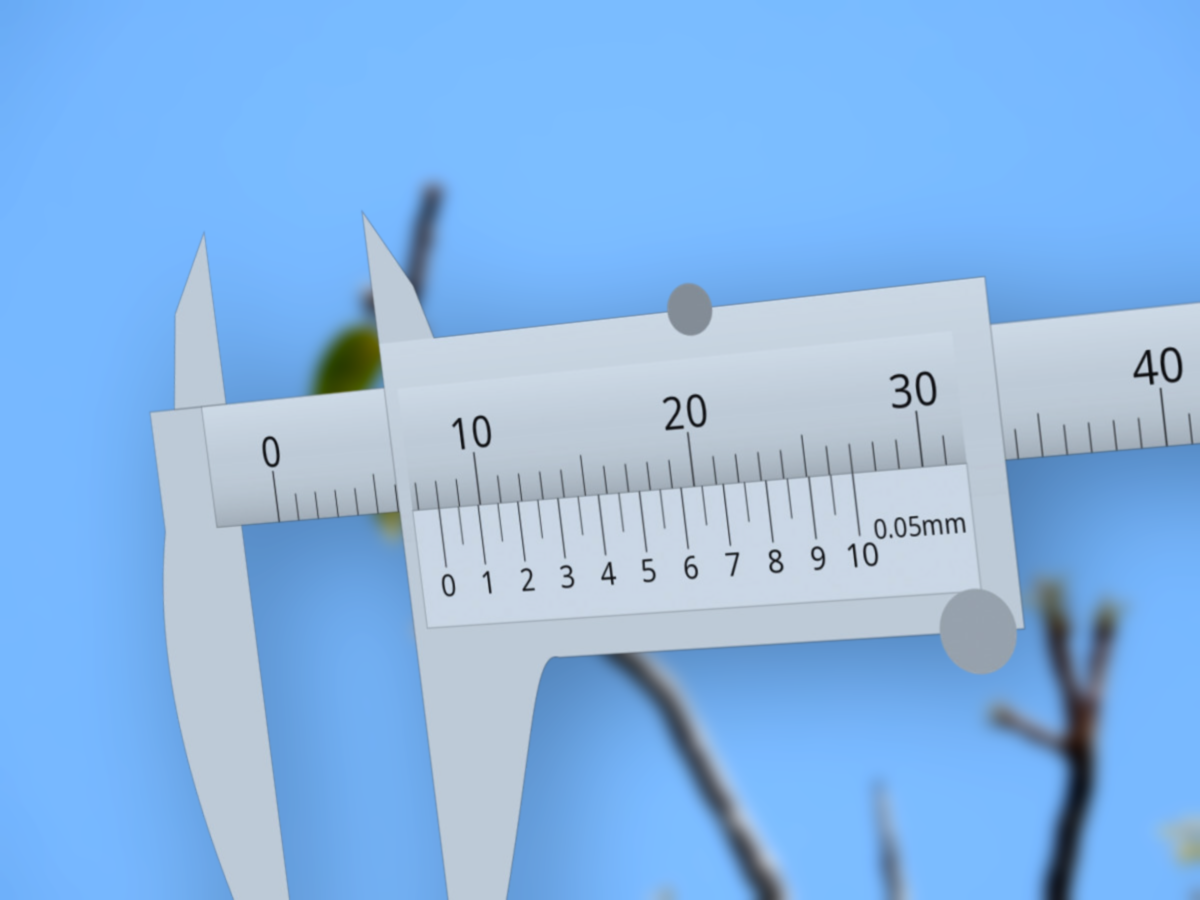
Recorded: 8.0,mm
